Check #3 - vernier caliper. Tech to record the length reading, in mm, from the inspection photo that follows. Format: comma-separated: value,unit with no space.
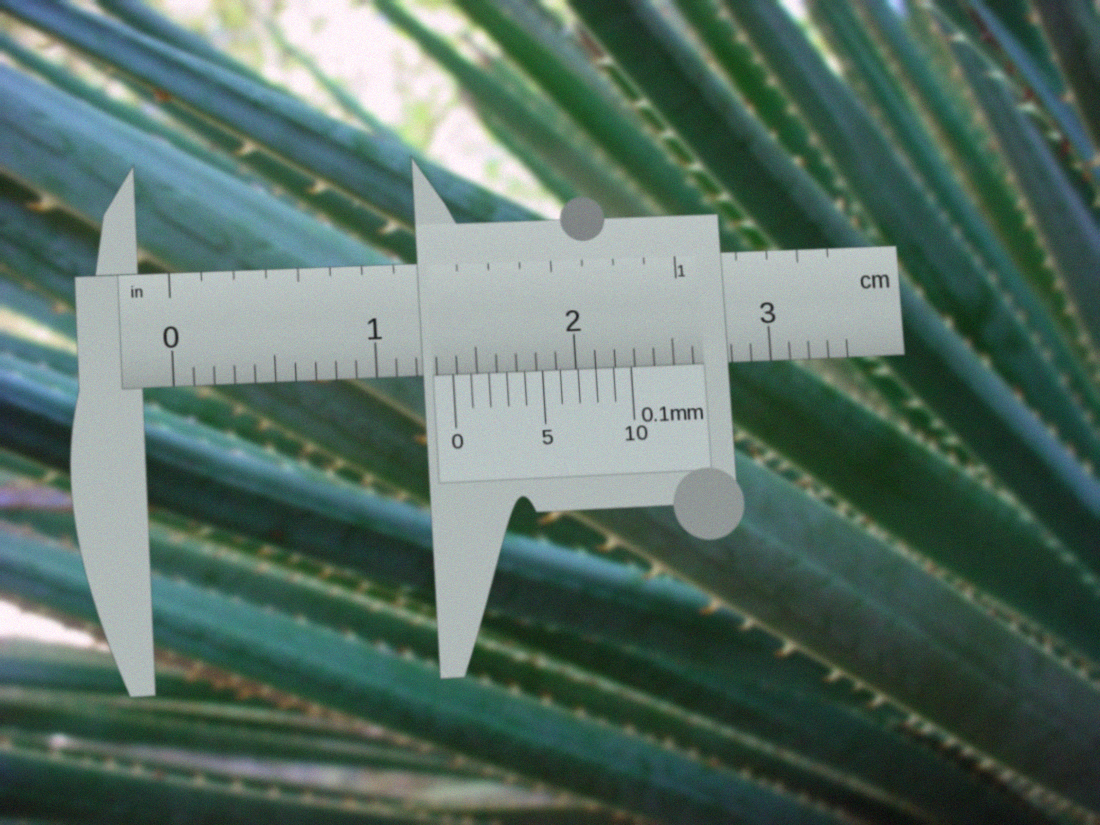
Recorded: 13.8,mm
